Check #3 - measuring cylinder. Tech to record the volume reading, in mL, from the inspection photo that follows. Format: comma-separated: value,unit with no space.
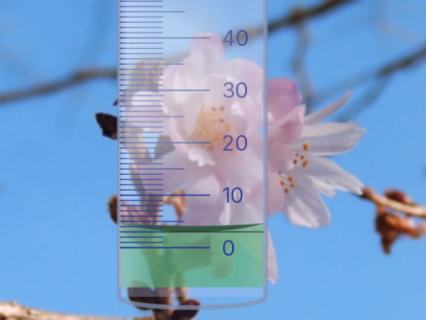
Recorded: 3,mL
